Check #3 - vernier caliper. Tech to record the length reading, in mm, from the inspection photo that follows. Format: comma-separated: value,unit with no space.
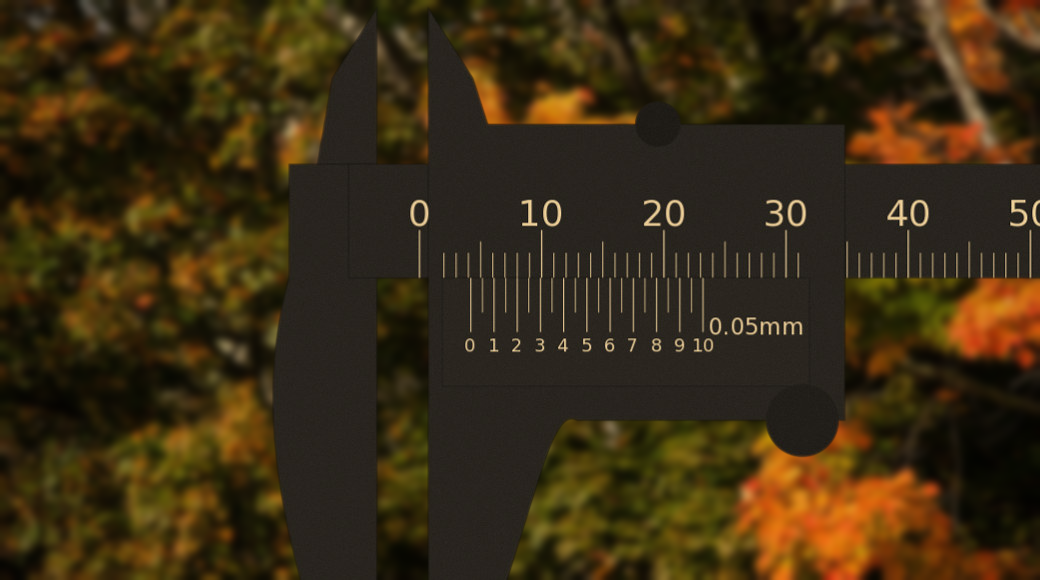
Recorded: 4.2,mm
